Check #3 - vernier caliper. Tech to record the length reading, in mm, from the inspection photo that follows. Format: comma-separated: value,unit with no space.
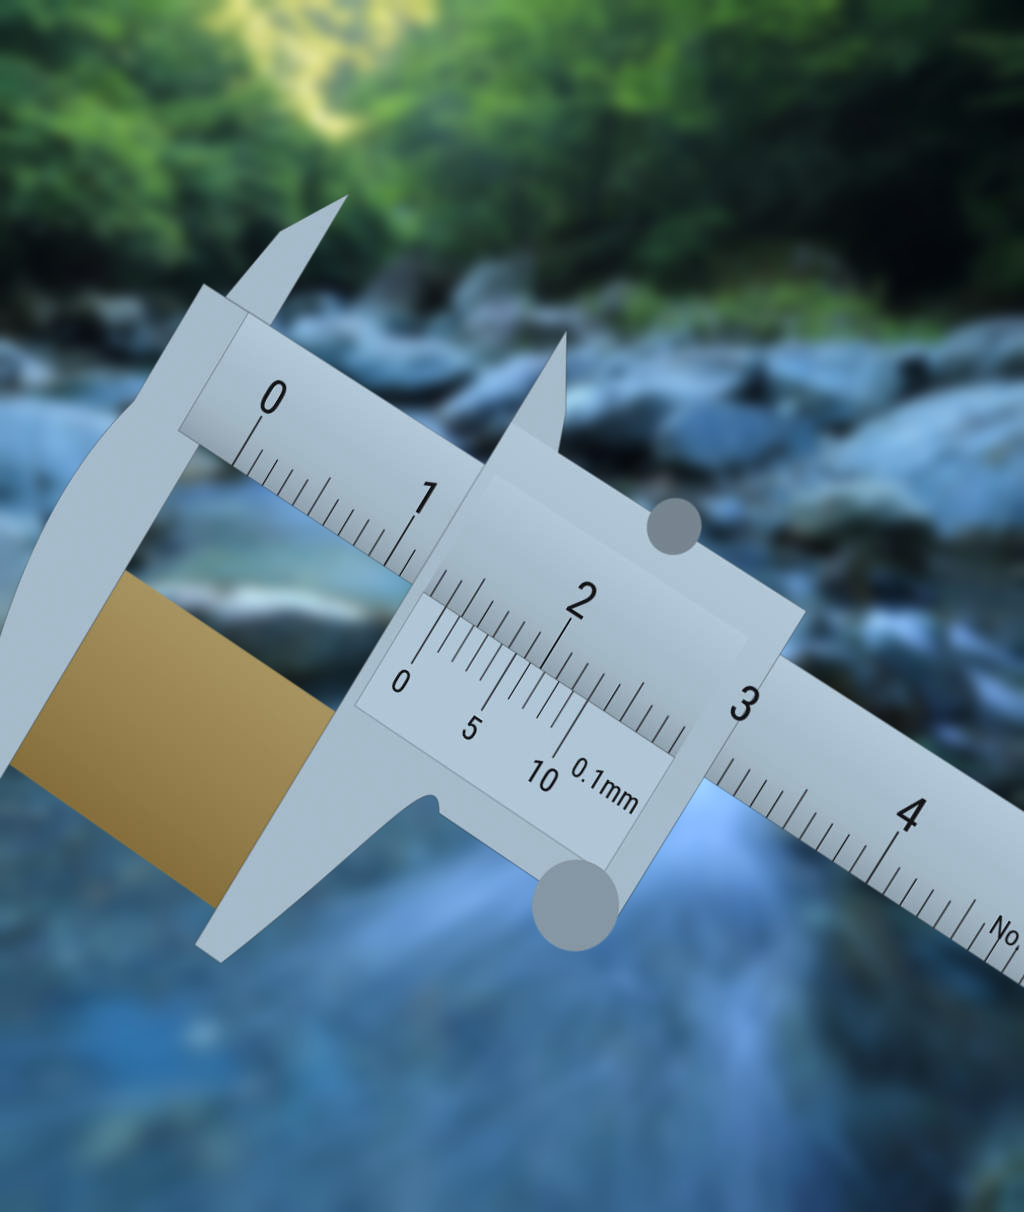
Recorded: 14.0,mm
